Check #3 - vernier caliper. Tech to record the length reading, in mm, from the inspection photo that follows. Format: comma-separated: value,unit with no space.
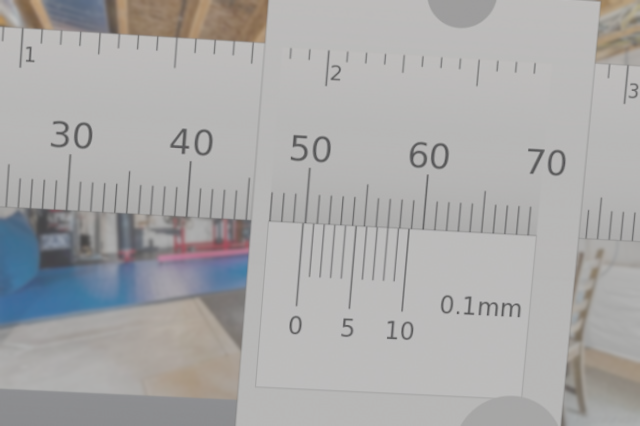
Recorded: 49.8,mm
